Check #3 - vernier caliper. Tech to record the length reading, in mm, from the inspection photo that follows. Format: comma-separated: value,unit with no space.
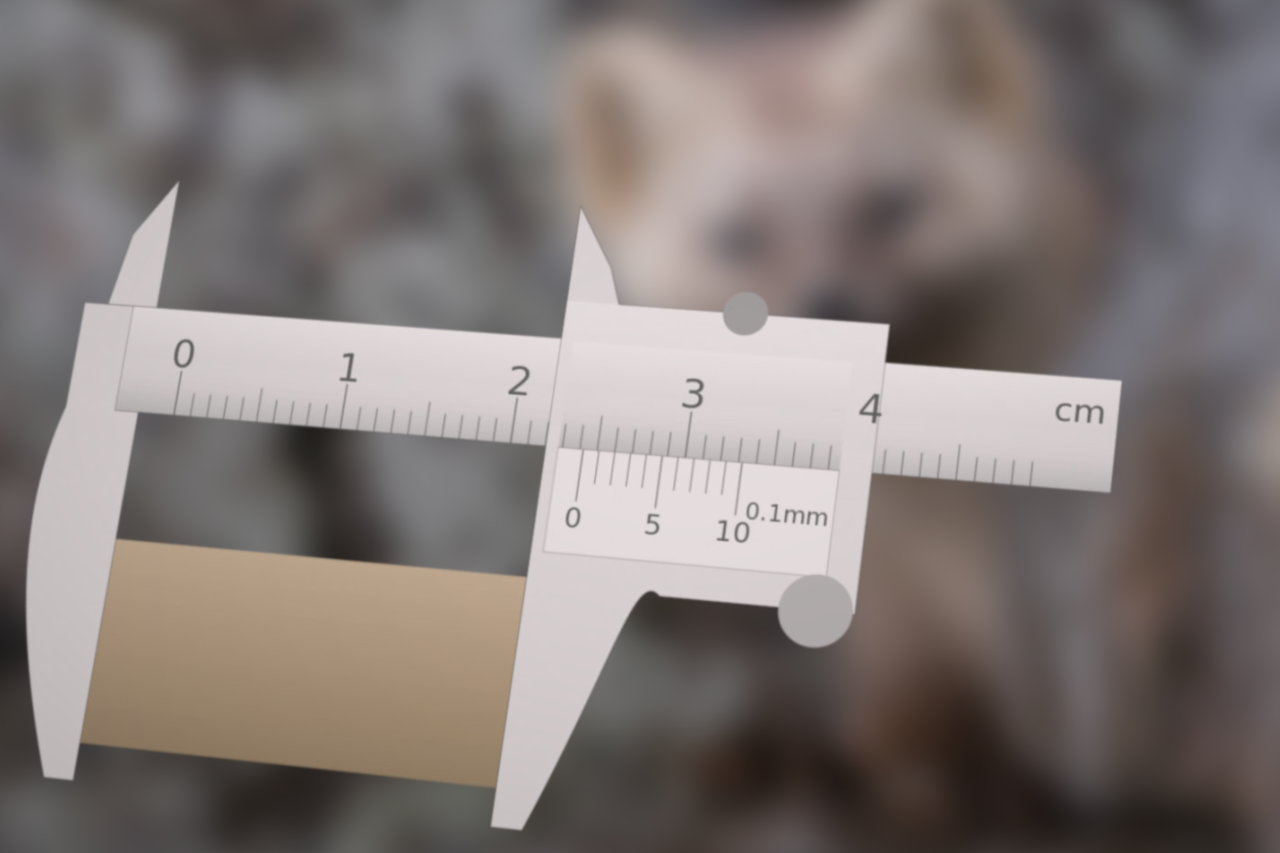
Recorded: 24.2,mm
